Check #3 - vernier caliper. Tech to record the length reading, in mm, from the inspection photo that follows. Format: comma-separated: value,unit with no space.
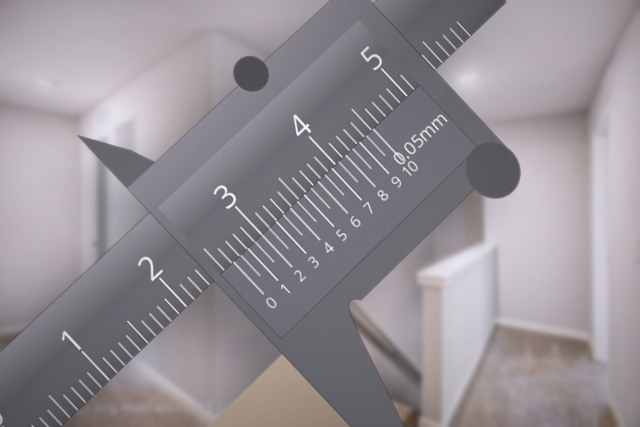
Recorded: 26.2,mm
